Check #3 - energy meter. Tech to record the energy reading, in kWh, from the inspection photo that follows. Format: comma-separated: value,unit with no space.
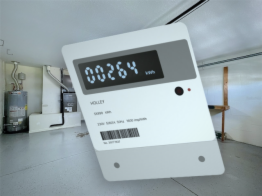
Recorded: 264,kWh
